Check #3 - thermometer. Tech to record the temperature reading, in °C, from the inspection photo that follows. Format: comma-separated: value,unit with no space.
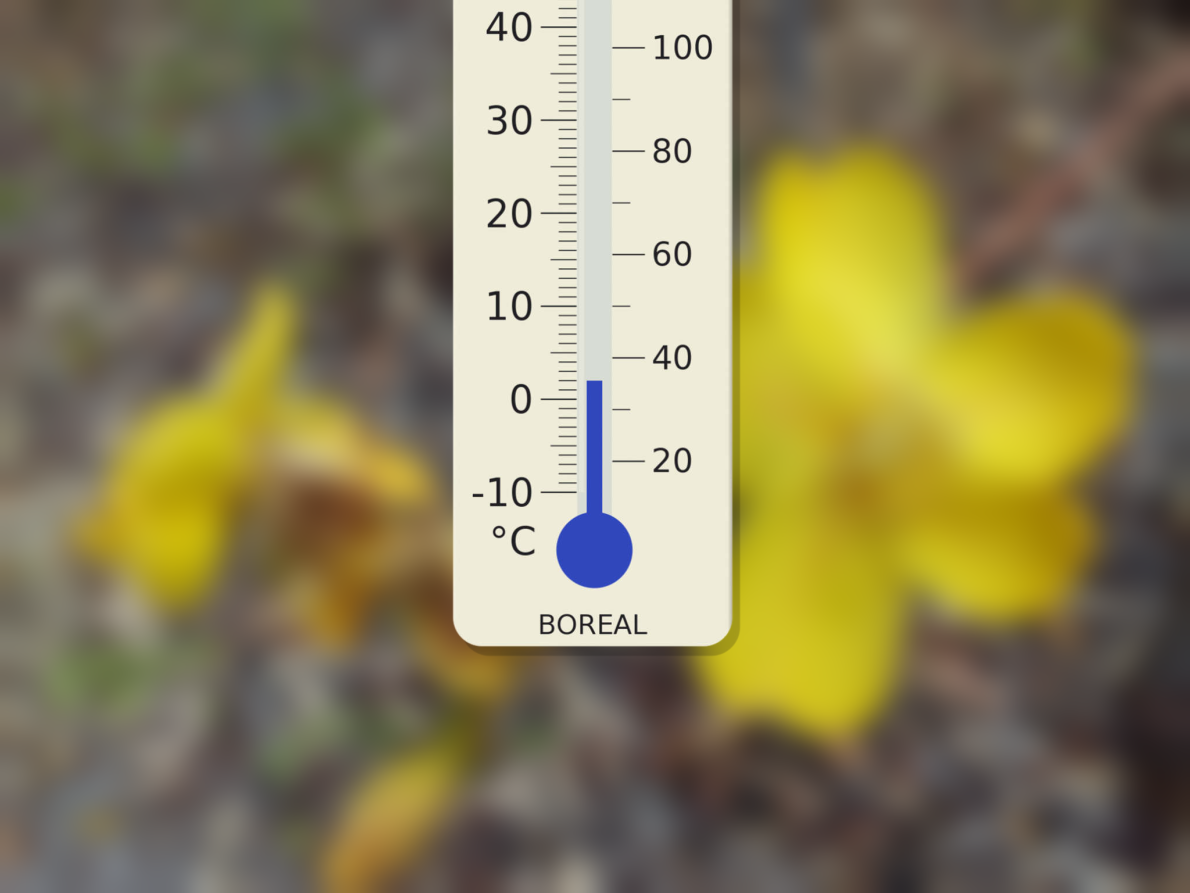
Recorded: 2,°C
